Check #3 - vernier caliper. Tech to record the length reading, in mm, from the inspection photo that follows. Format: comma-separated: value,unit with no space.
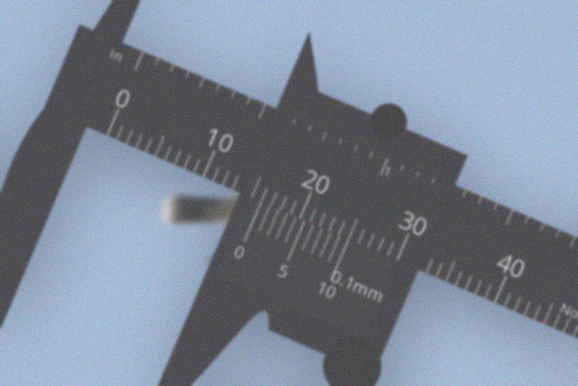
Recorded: 16.0,mm
